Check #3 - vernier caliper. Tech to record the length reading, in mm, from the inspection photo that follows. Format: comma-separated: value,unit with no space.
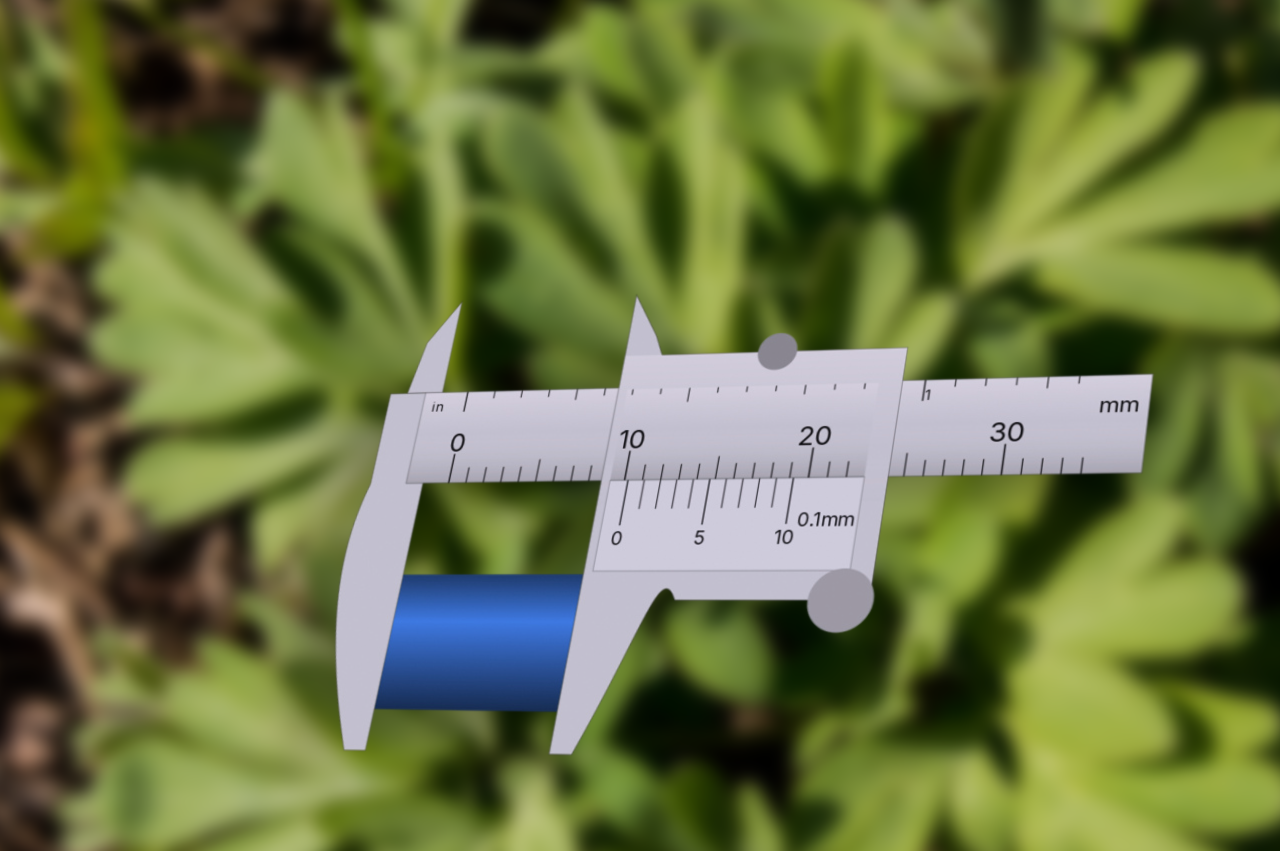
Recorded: 10.2,mm
